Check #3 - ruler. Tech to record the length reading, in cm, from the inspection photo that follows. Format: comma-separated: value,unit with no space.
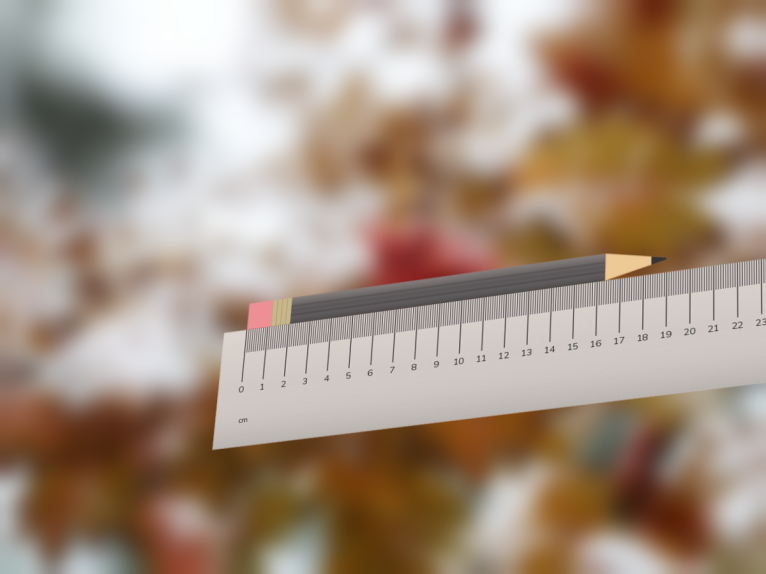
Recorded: 19,cm
